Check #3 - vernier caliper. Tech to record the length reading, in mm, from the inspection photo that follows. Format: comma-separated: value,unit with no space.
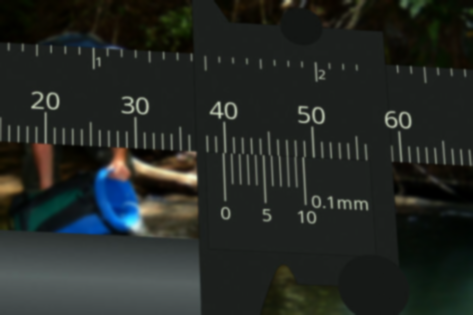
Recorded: 39.8,mm
